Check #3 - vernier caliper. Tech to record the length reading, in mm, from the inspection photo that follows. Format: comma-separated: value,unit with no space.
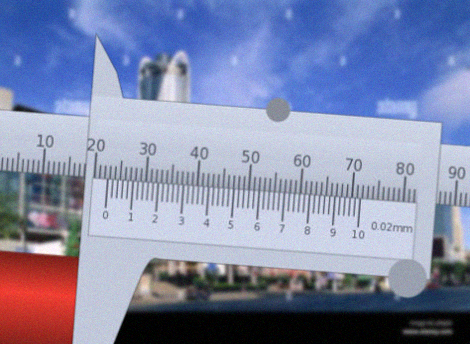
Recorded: 22.6,mm
